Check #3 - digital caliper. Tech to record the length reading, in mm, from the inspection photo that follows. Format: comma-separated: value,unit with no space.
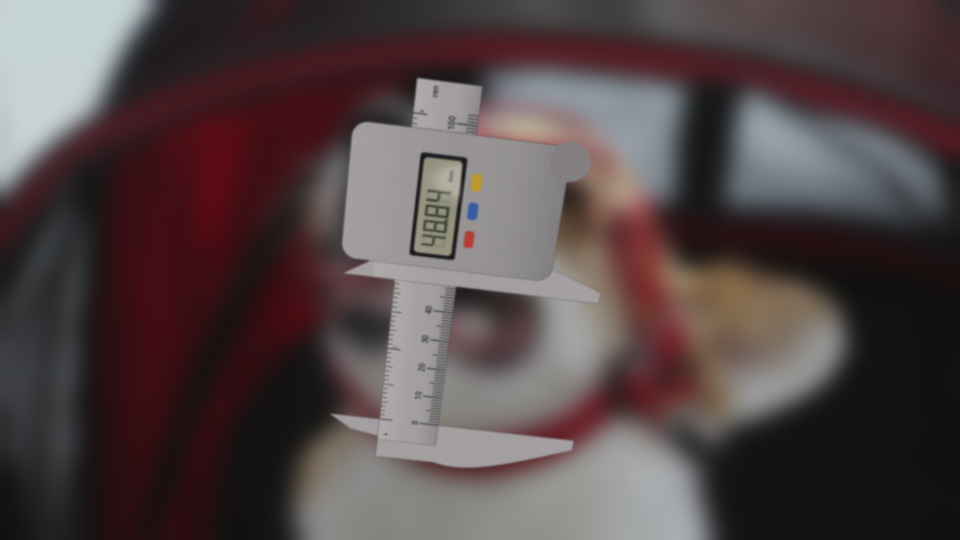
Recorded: 48.84,mm
